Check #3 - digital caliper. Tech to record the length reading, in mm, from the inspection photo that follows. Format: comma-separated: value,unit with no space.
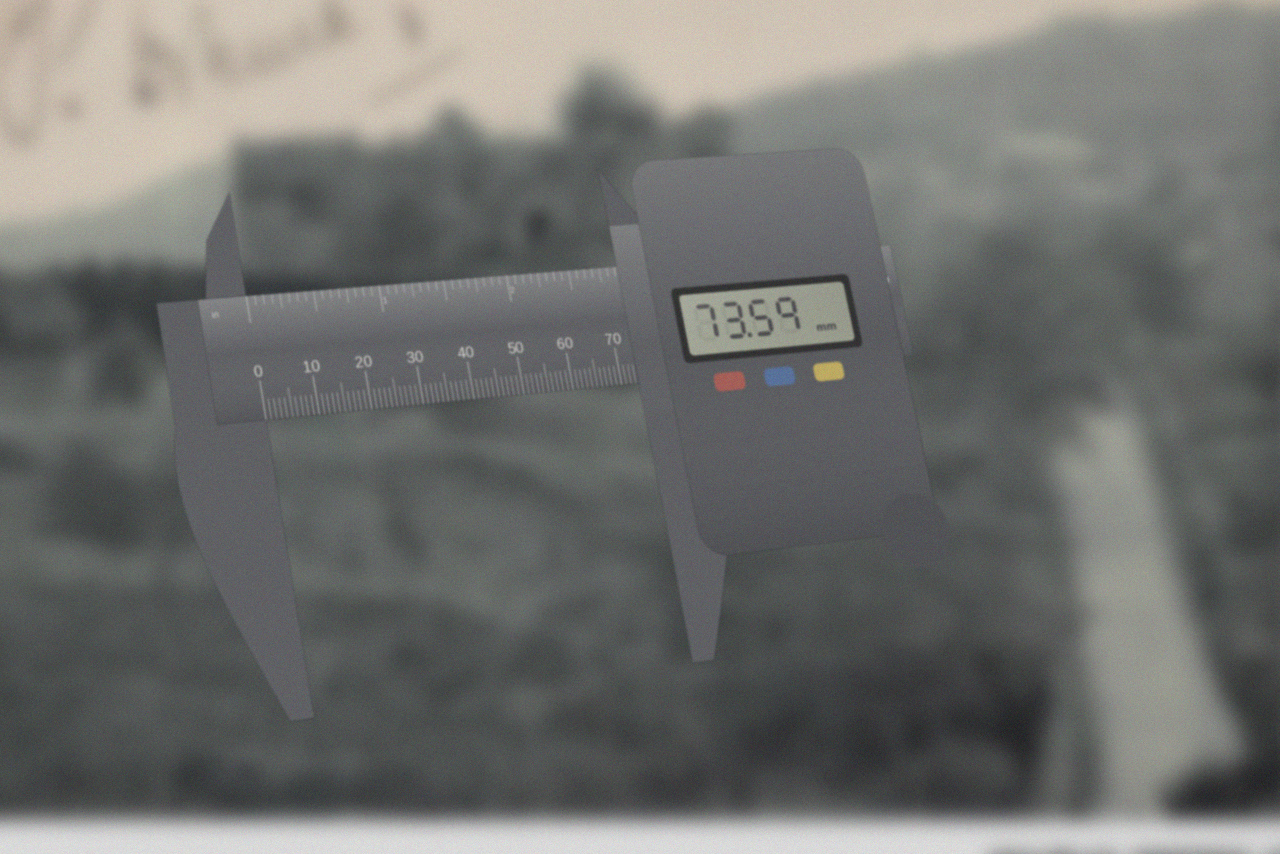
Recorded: 73.59,mm
